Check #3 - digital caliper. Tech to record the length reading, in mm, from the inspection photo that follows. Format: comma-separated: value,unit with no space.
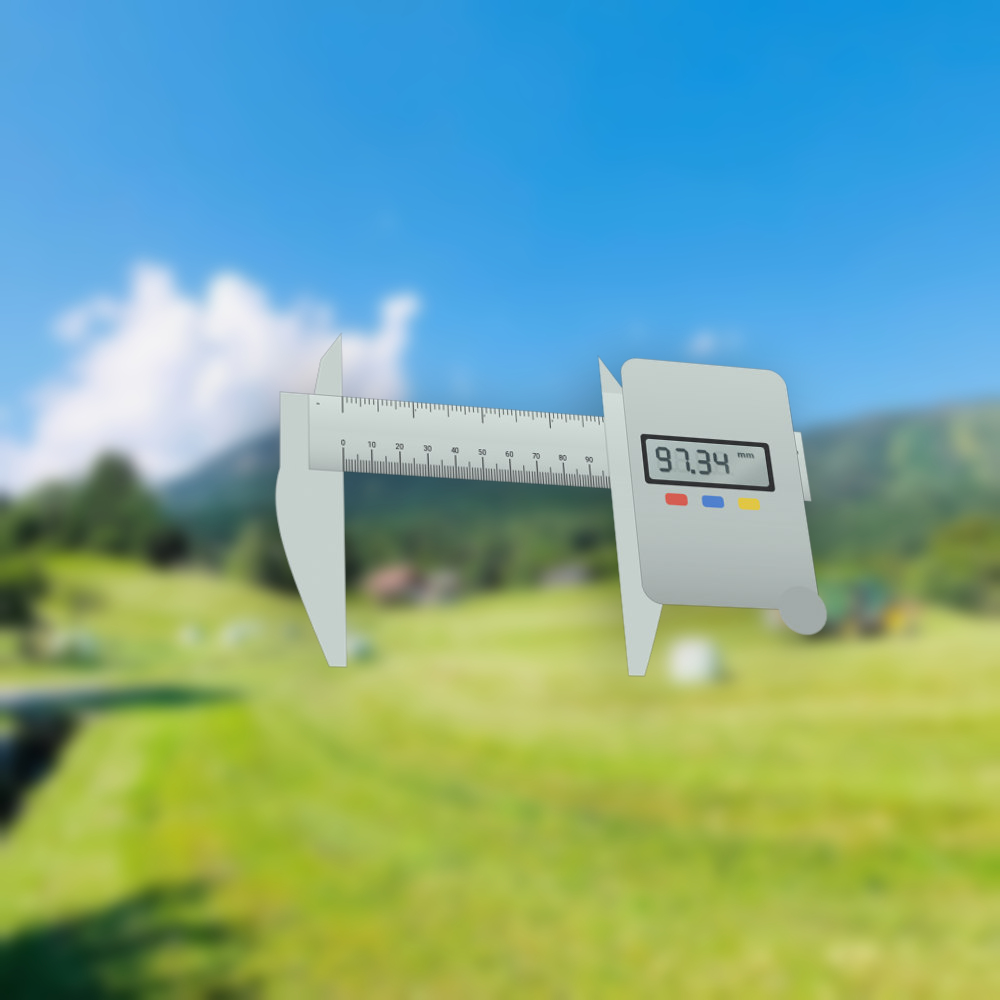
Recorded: 97.34,mm
